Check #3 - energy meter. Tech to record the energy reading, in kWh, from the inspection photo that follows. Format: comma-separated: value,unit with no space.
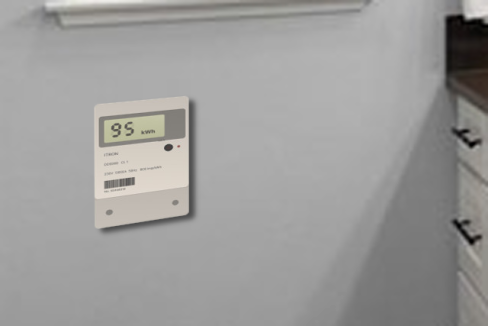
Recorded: 95,kWh
